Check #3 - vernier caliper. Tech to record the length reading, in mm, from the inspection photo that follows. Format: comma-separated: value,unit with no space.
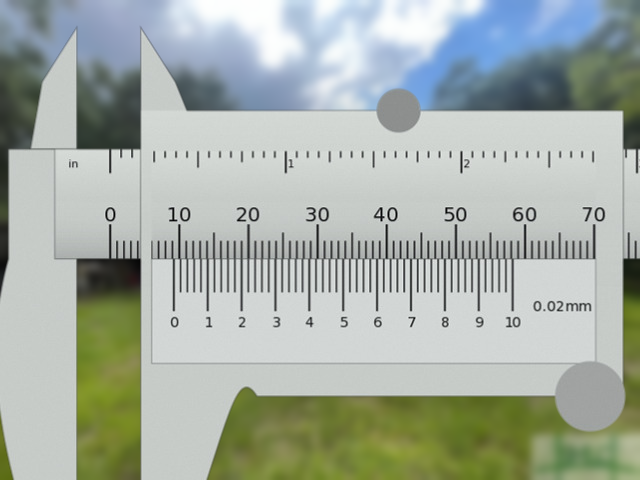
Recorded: 9.2,mm
